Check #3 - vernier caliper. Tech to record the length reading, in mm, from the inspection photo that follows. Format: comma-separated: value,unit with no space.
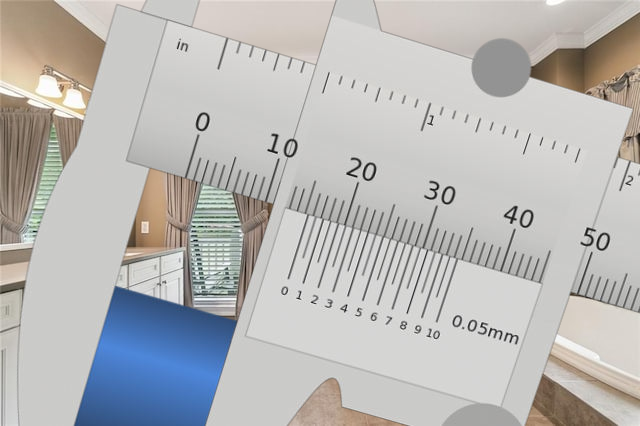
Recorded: 15.4,mm
